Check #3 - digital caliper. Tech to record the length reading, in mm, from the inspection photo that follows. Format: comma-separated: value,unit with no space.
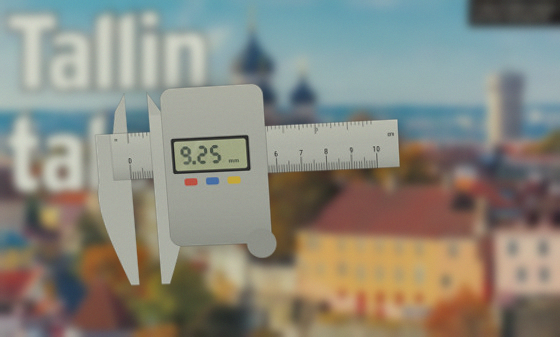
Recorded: 9.25,mm
